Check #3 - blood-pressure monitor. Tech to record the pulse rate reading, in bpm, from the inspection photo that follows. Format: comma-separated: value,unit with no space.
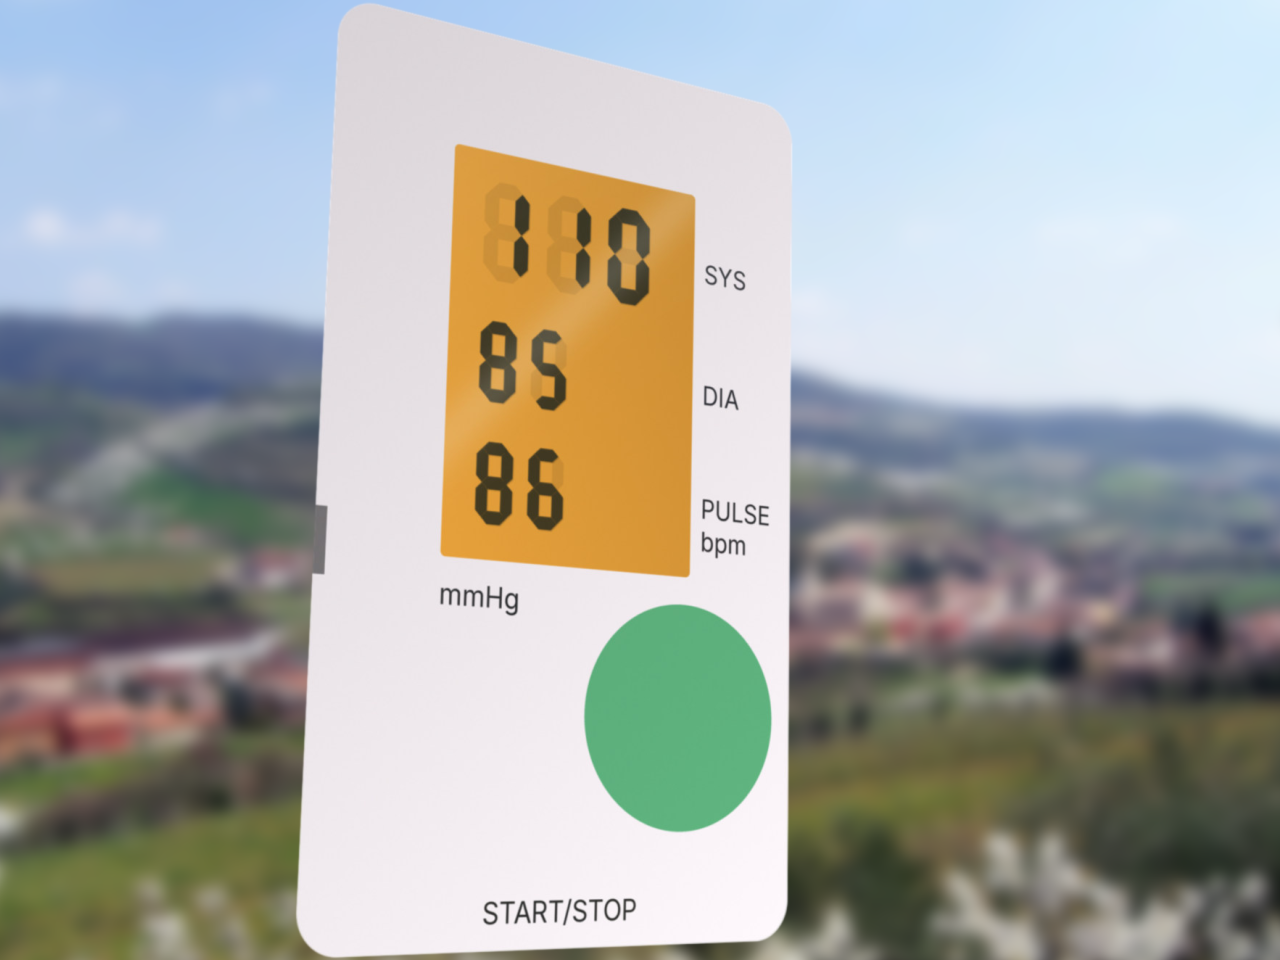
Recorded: 86,bpm
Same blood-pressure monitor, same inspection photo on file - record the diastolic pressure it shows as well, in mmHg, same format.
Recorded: 85,mmHg
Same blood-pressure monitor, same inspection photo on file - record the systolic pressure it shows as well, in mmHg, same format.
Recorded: 110,mmHg
